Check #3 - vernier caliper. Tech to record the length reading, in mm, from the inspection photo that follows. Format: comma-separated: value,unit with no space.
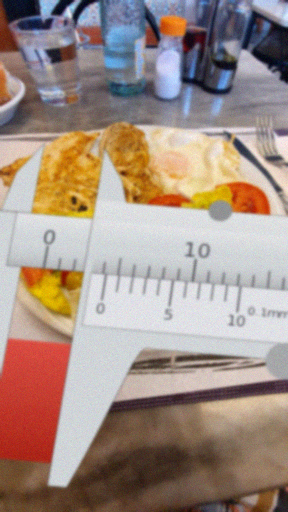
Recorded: 4.2,mm
